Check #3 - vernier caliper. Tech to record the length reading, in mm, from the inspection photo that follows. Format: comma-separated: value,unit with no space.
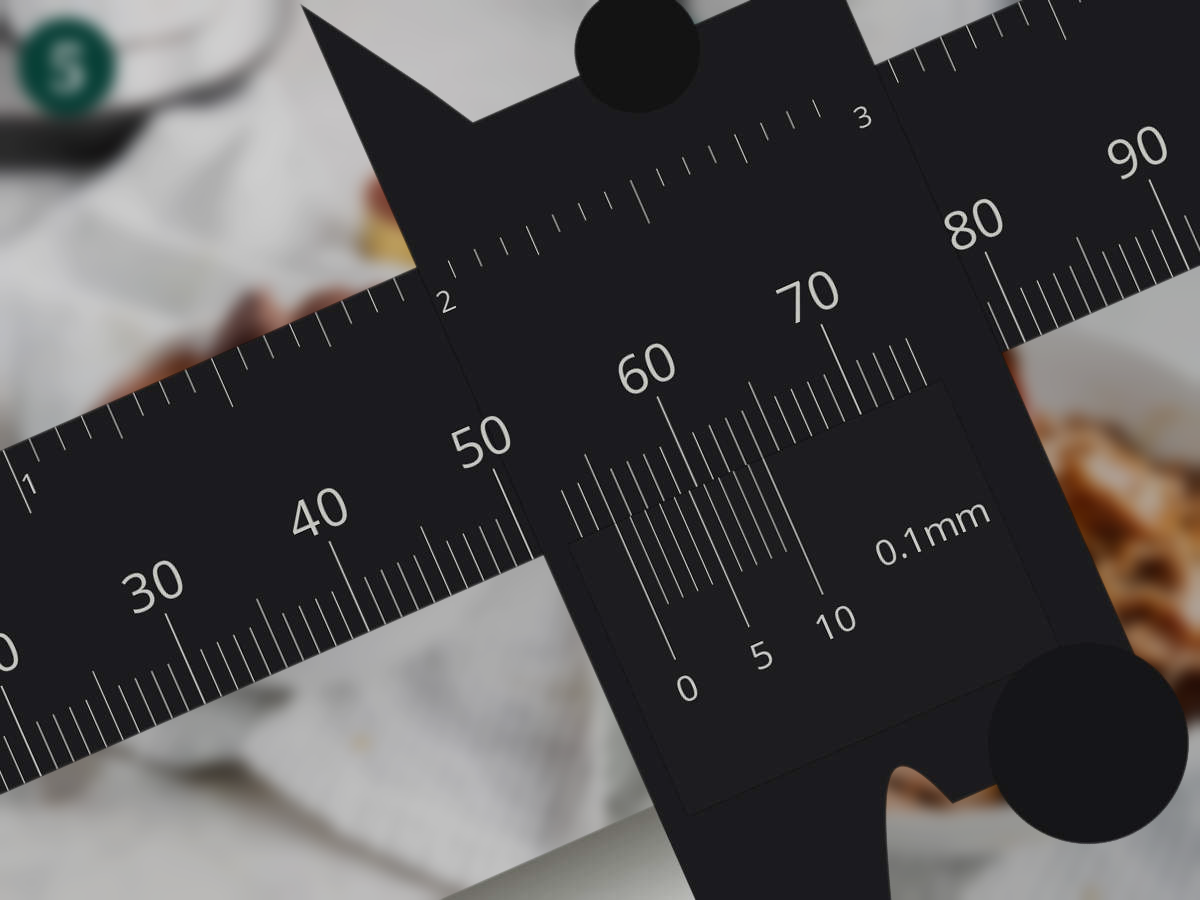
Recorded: 55.0,mm
